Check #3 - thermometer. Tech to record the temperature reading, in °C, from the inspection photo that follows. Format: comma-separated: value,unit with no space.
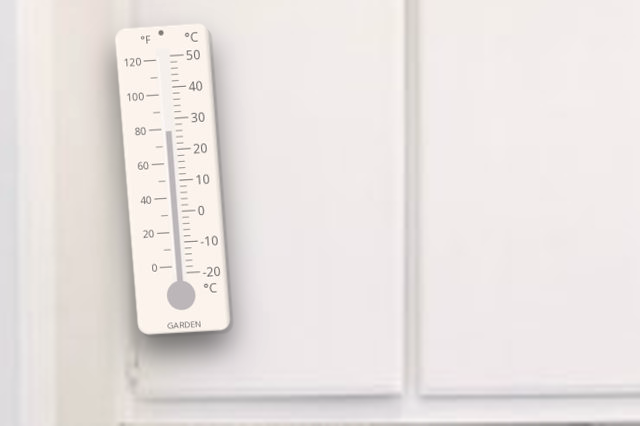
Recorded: 26,°C
